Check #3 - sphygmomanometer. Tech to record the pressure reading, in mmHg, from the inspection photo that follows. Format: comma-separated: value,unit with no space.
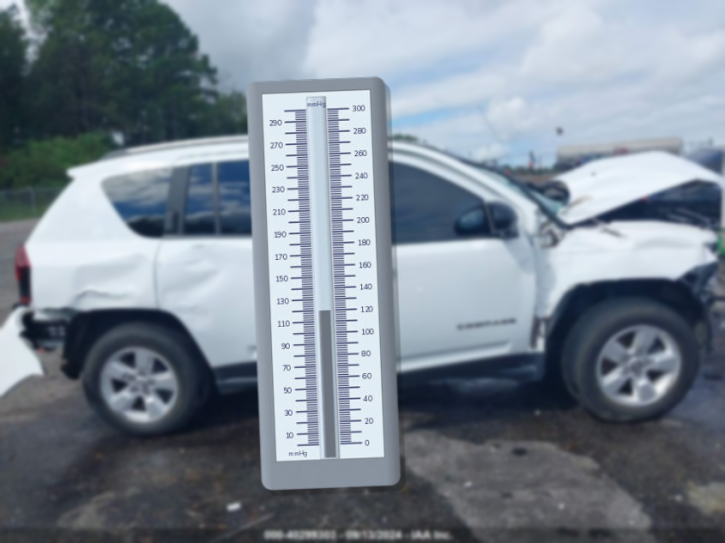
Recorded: 120,mmHg
